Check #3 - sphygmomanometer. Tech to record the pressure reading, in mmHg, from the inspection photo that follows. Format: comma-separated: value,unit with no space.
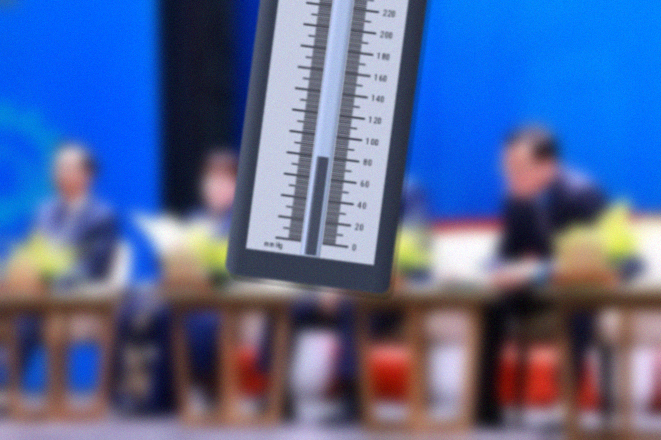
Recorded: 80,mmHg
